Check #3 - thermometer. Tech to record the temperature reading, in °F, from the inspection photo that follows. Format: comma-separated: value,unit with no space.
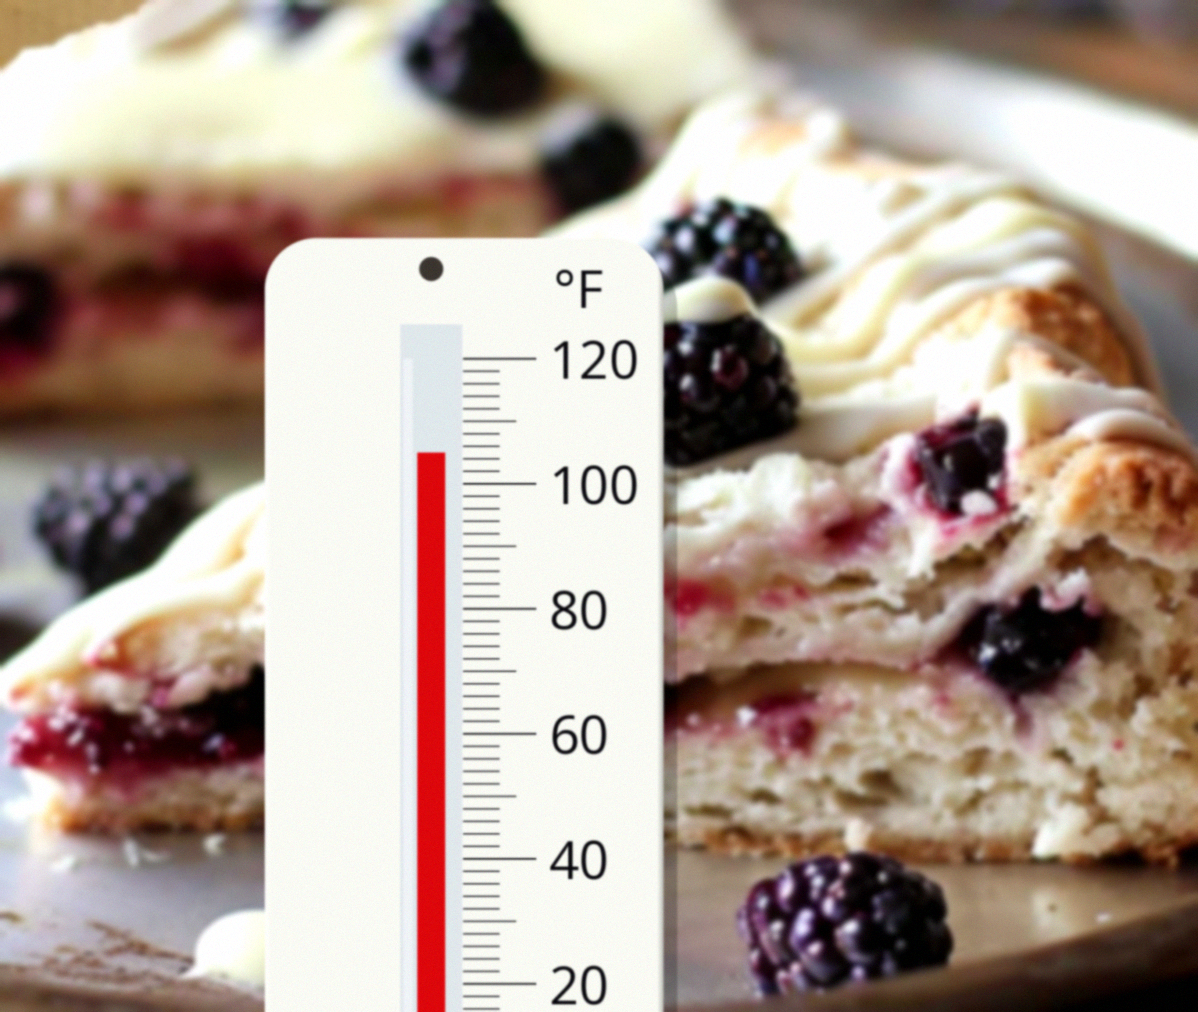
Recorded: 105,°F
